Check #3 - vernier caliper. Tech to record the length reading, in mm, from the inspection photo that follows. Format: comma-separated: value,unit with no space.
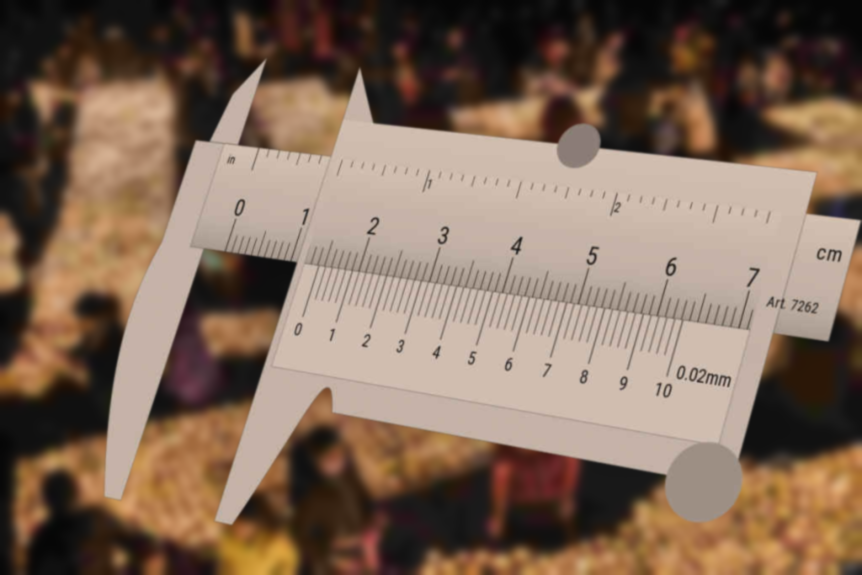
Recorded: 14.2,mm
